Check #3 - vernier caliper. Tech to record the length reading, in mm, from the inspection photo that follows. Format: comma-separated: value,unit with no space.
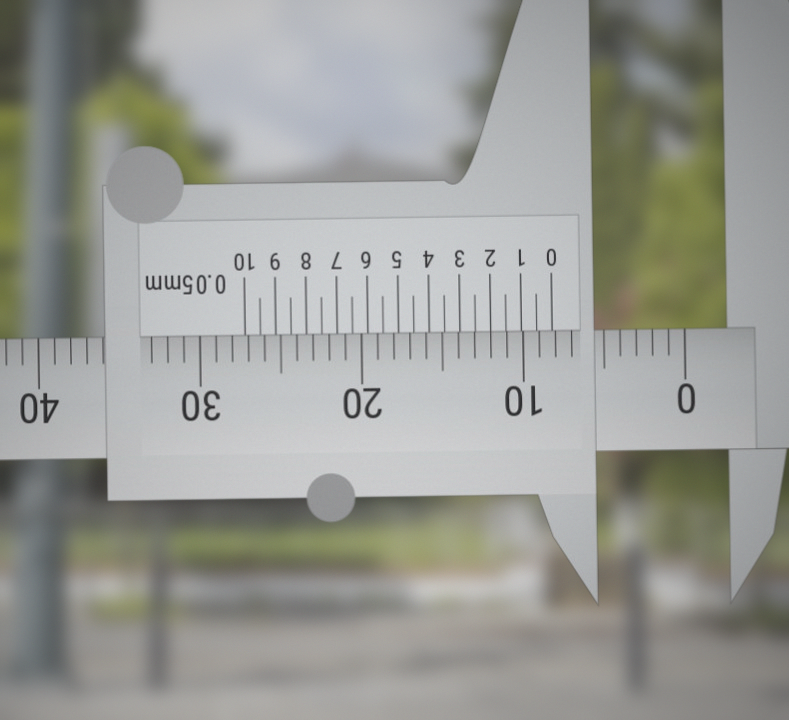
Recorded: 8.2,mm
